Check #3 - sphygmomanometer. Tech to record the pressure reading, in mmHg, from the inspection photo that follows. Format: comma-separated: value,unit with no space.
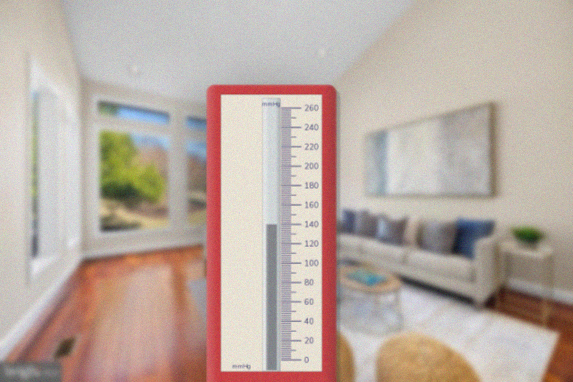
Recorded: 140,mmHg
